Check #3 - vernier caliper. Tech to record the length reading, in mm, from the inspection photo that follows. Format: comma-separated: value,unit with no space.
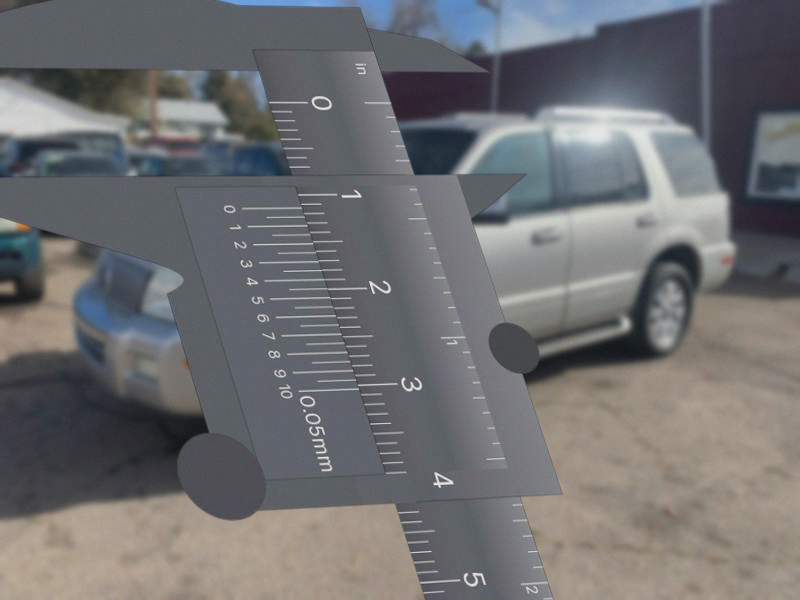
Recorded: 11.4,mm
